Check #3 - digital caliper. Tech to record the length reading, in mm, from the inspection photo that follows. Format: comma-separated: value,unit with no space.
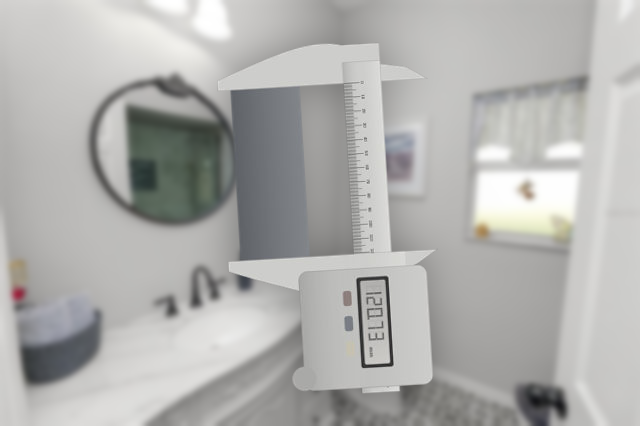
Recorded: 120.73,mm
